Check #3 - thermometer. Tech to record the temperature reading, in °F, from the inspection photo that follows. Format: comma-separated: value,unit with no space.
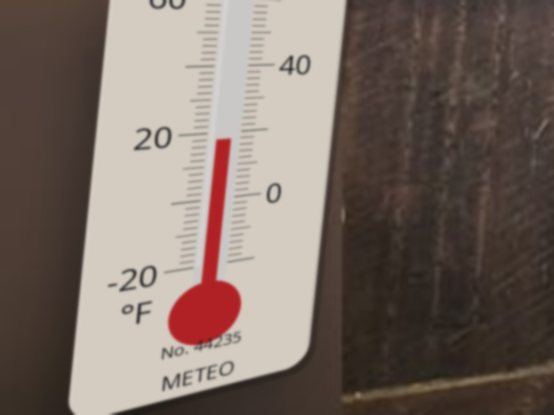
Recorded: 18,°F
